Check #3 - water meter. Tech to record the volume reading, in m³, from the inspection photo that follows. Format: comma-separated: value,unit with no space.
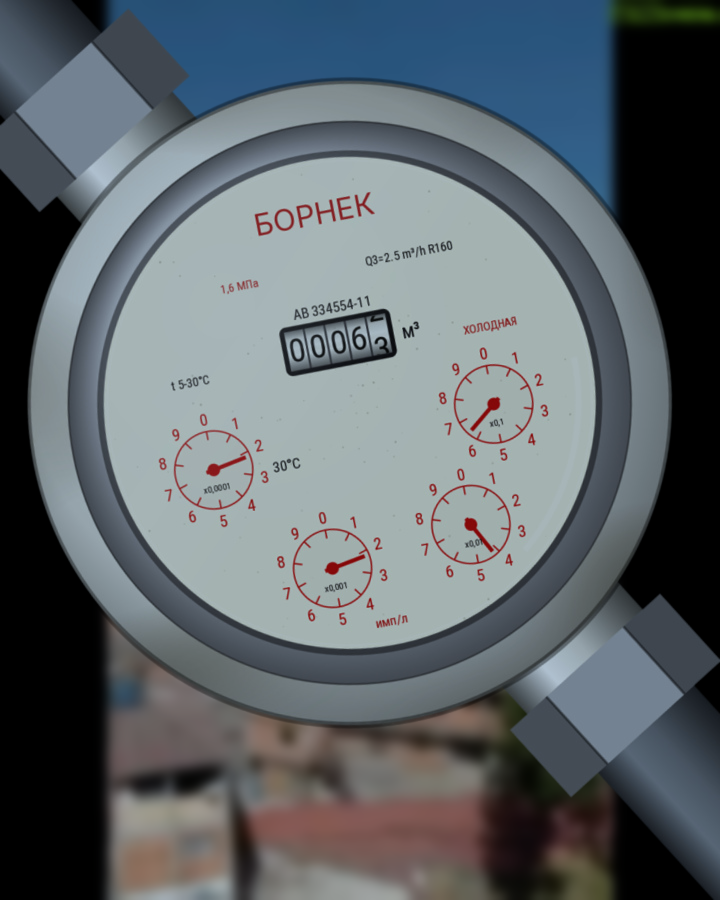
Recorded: 62.6422,m³
